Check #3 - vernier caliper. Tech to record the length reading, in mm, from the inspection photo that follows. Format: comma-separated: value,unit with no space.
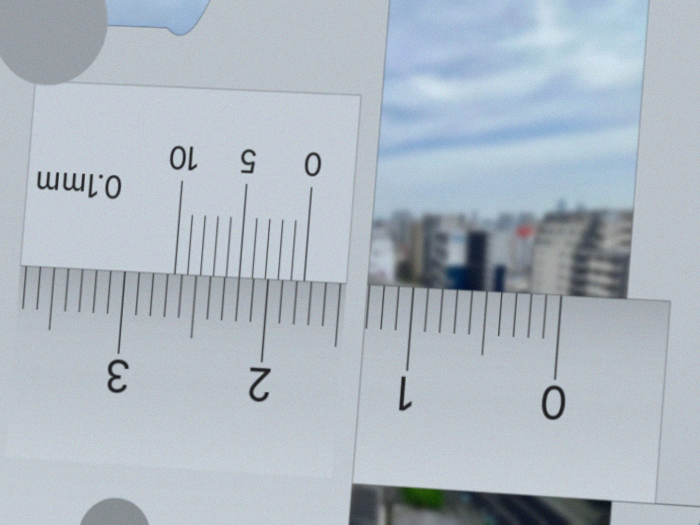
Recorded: 17.5,mm
